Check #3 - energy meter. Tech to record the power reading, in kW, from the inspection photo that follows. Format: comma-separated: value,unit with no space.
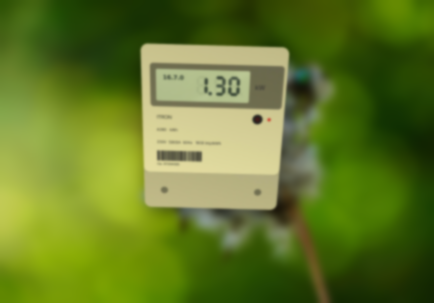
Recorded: 1.30,kW
